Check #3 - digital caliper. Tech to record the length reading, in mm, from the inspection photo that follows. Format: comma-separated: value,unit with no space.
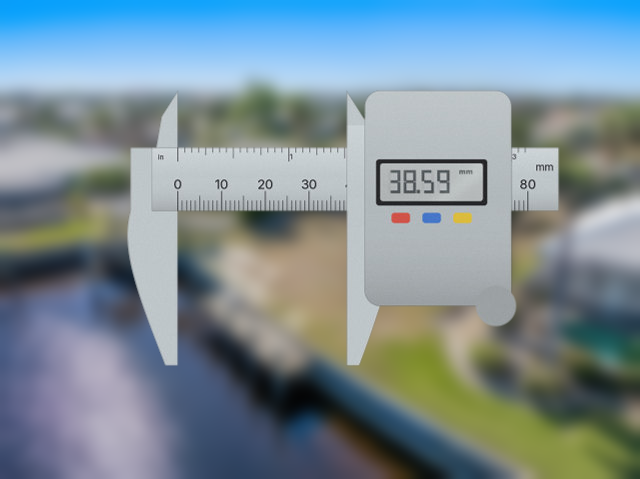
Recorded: 38.59,mm
